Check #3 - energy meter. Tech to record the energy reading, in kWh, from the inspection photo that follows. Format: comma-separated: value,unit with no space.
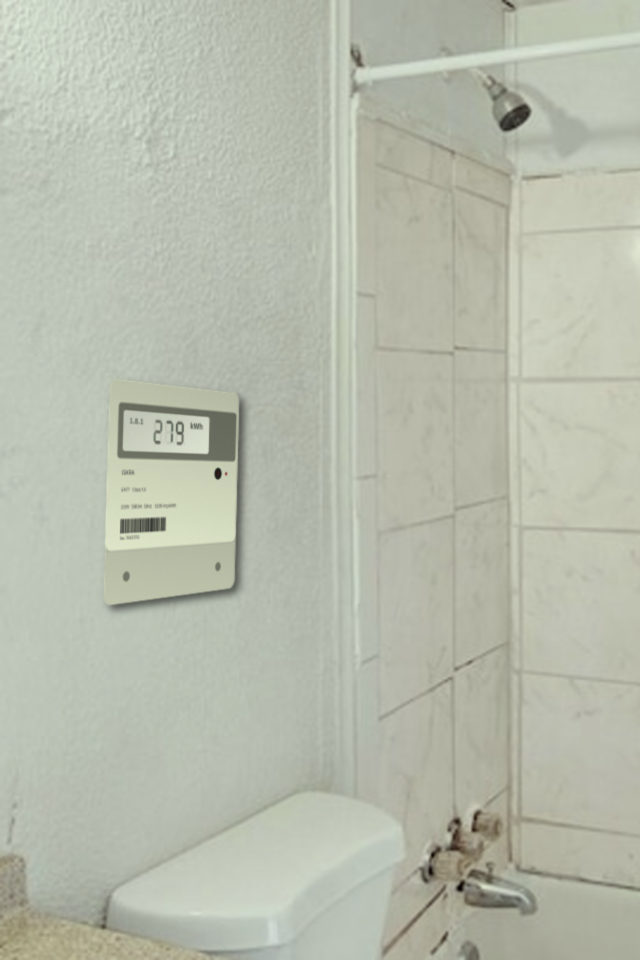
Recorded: 279,kWh
